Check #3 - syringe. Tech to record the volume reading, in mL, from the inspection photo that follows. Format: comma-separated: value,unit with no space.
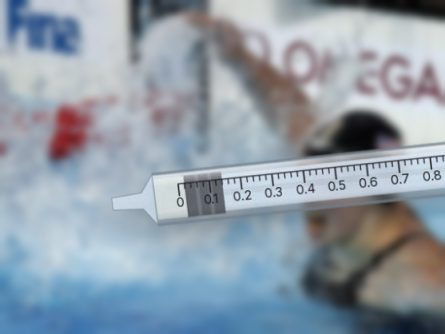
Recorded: 0.02,mL
